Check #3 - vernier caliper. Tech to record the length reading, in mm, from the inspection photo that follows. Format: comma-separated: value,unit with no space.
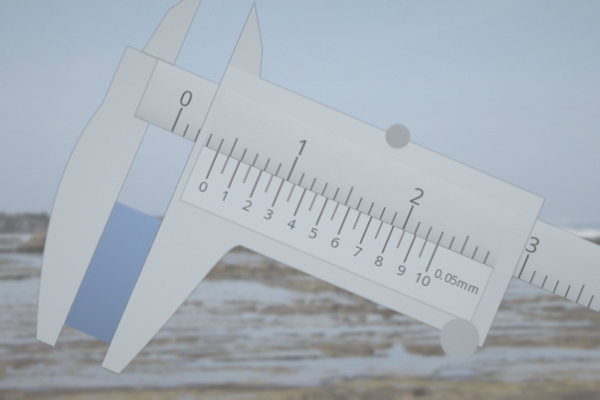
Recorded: 4.0,mm
